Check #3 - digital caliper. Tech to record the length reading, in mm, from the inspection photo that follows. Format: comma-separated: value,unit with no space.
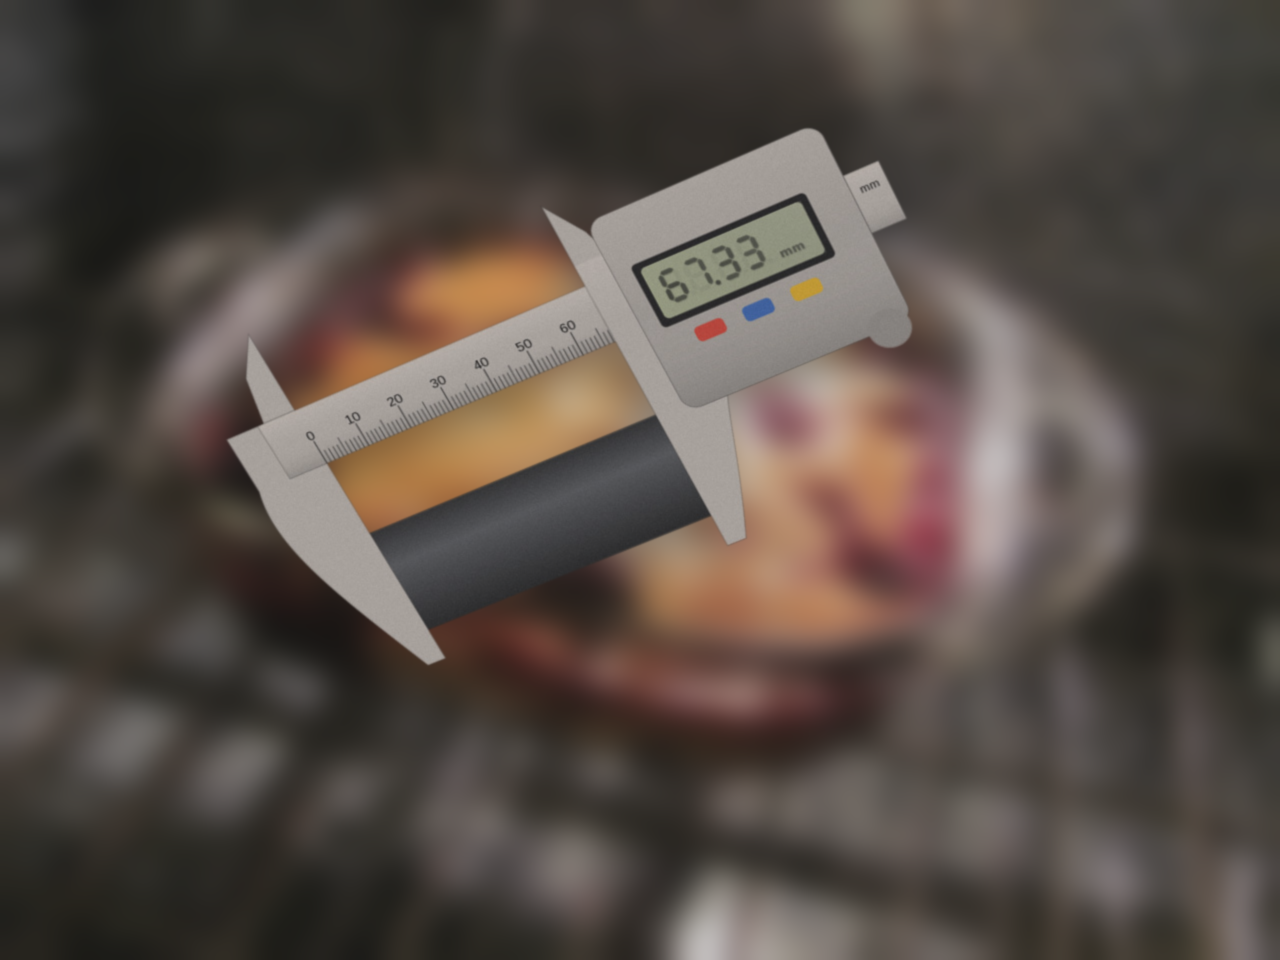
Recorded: 67.33,mm
